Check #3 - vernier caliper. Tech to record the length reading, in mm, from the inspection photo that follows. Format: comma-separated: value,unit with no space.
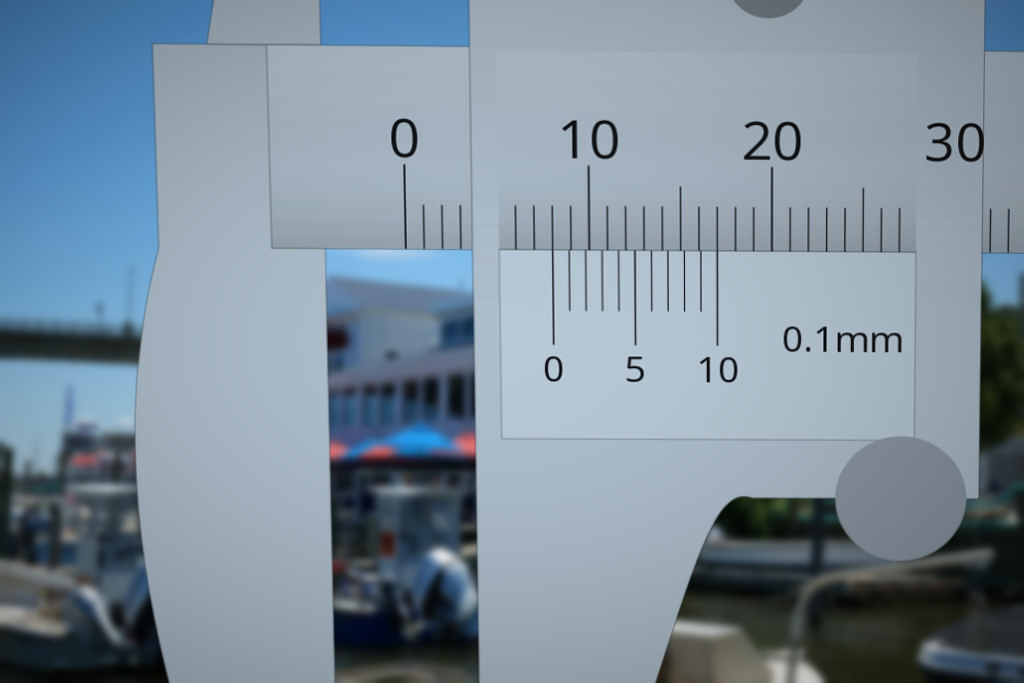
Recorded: 8.0,mm
